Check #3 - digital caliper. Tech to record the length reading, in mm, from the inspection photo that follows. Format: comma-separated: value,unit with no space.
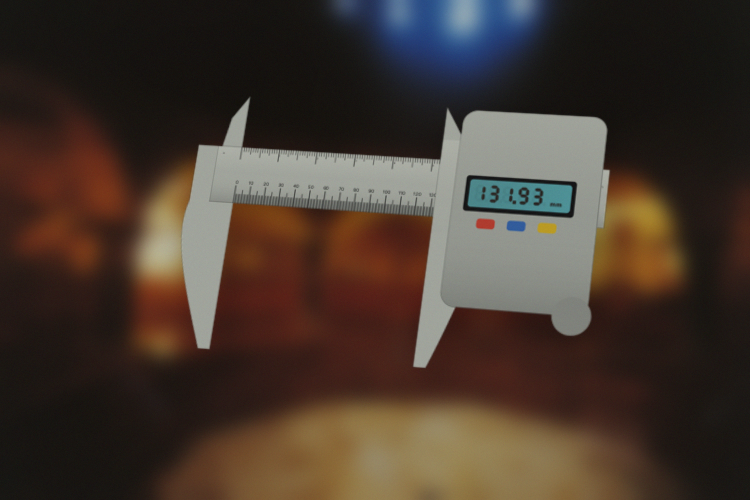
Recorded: 131.93,mm
